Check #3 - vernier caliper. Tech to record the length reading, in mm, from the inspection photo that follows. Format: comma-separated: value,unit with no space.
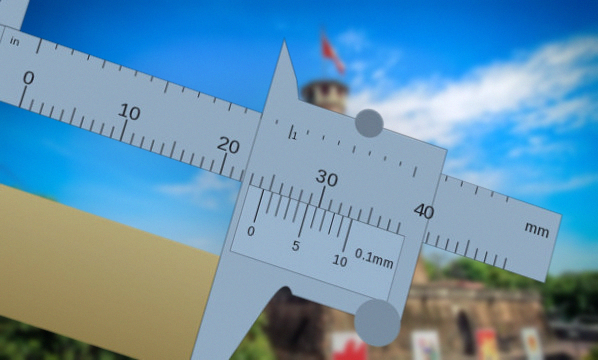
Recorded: 24.4,mm
